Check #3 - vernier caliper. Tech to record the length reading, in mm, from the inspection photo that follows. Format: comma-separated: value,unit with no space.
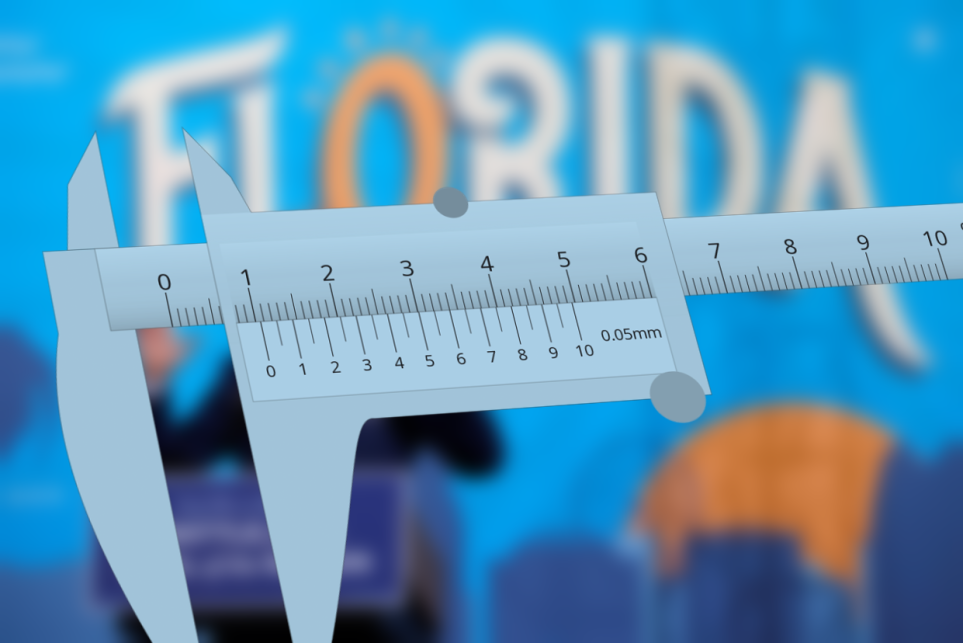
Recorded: 10.6,mm
